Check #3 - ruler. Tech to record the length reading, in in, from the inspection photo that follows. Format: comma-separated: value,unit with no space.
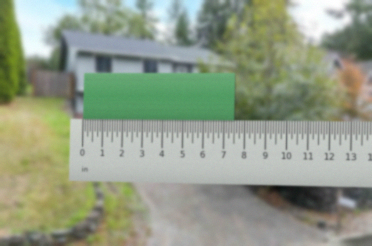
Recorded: 7.5,in
